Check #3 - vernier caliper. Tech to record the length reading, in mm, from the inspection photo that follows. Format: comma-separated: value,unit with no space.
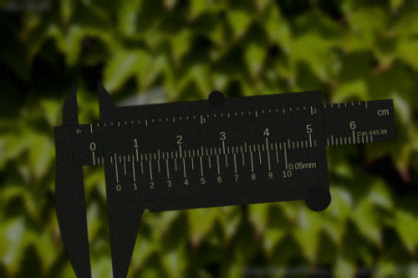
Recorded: 5.0,mm
